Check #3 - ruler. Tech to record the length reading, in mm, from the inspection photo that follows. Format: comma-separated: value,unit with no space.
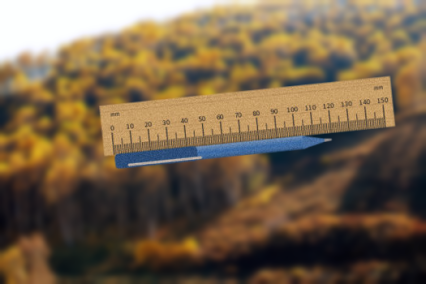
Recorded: 120,mm
